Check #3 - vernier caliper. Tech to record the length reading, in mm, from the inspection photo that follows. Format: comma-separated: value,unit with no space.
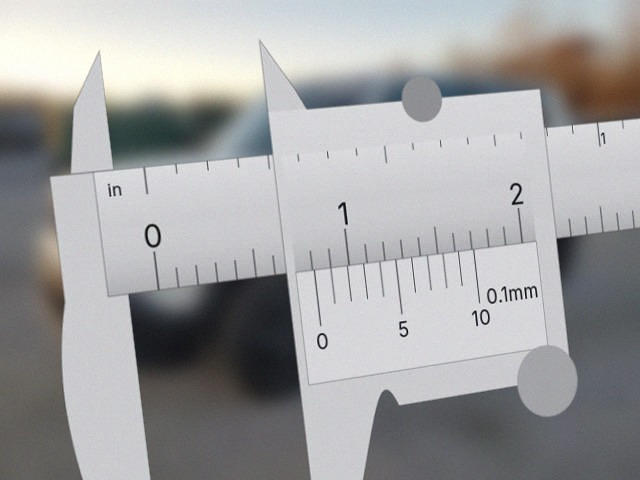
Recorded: 8.1,mm
